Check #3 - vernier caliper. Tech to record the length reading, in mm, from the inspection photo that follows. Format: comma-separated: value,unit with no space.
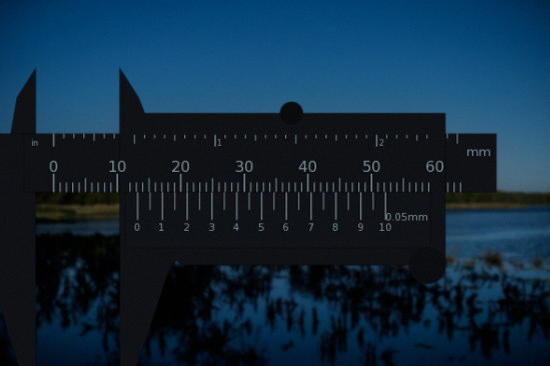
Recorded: 13.2,mm
